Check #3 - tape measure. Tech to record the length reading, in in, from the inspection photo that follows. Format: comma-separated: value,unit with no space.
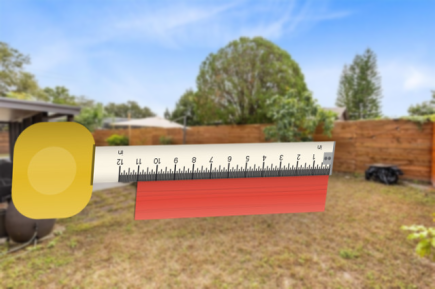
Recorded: 11,in
